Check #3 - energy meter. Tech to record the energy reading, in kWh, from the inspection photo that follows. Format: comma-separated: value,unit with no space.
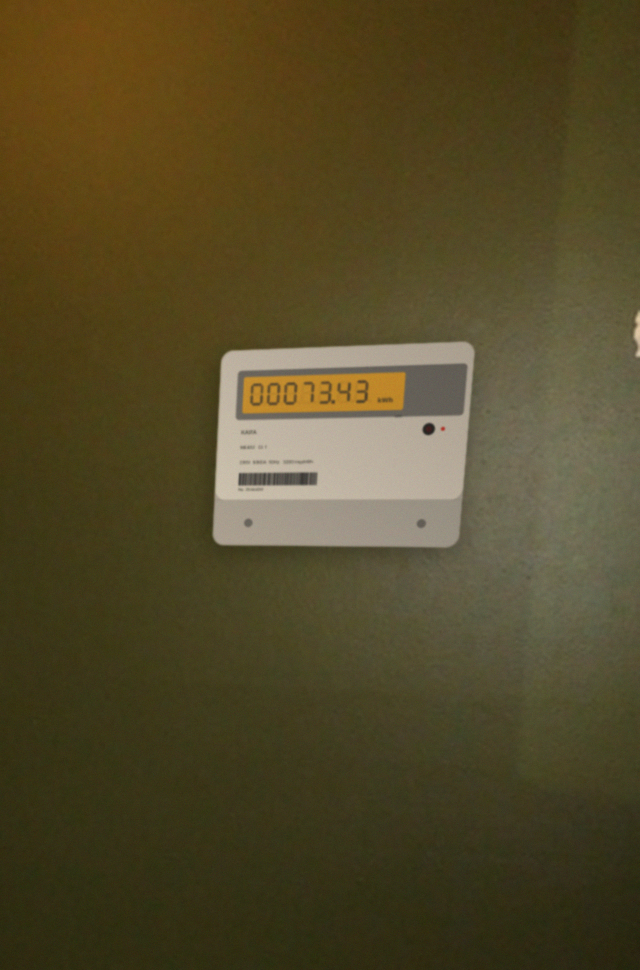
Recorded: 73.43,kWh
